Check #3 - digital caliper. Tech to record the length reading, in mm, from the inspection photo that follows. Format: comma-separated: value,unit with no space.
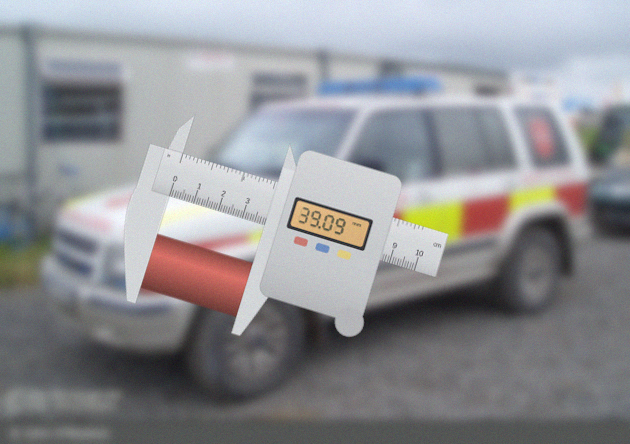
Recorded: 39.09,mm
